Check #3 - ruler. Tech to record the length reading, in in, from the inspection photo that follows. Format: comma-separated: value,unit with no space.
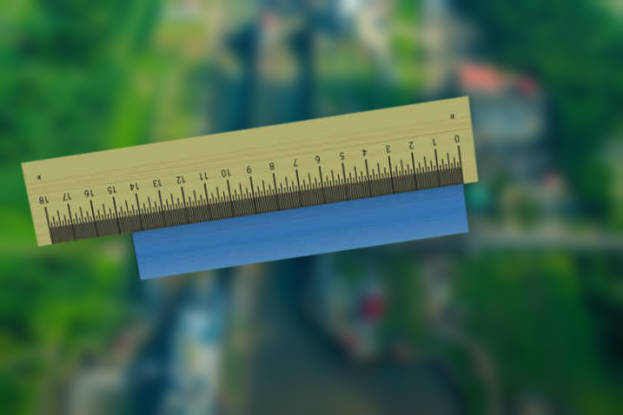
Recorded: 14.5,in
